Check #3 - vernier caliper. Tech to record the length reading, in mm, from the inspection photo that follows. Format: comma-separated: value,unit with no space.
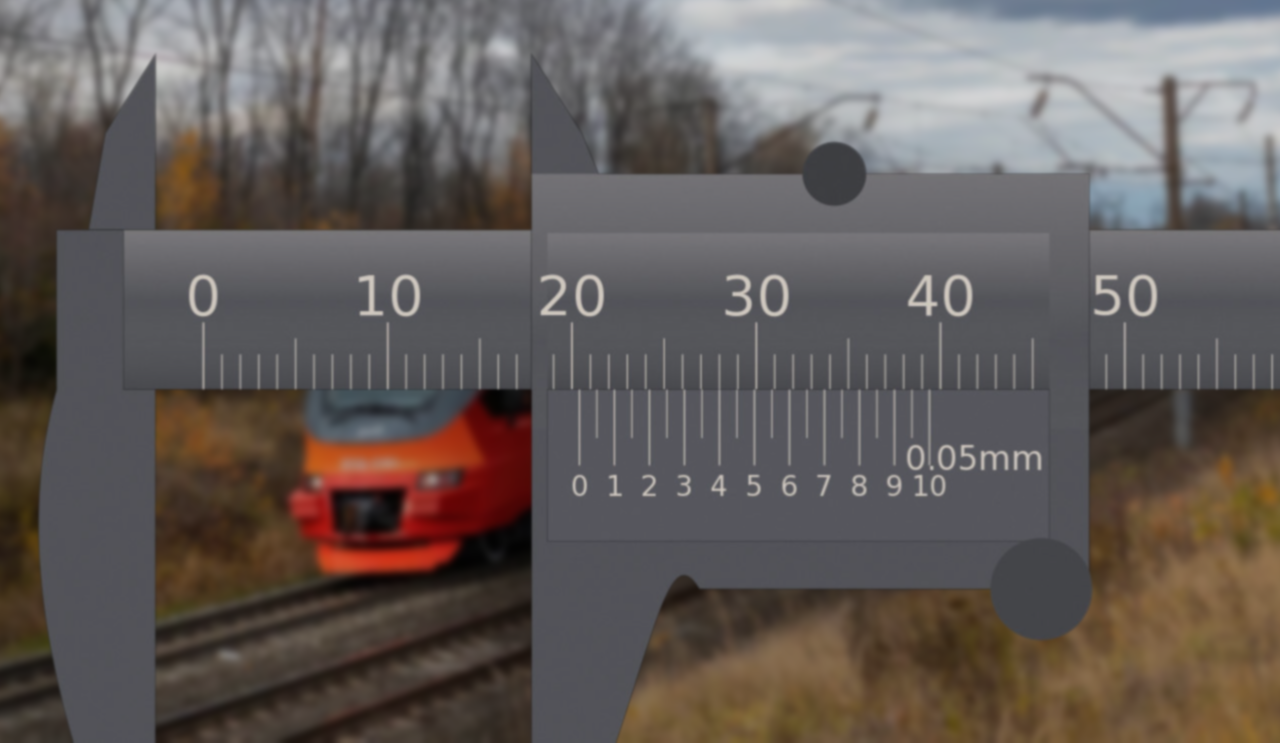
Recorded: 20.4,mm
